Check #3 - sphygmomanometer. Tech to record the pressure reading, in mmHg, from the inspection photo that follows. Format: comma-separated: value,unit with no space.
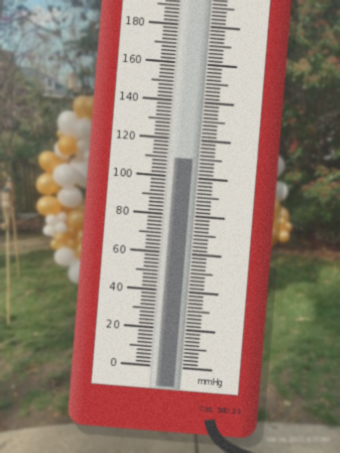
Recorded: 110,mmHg
